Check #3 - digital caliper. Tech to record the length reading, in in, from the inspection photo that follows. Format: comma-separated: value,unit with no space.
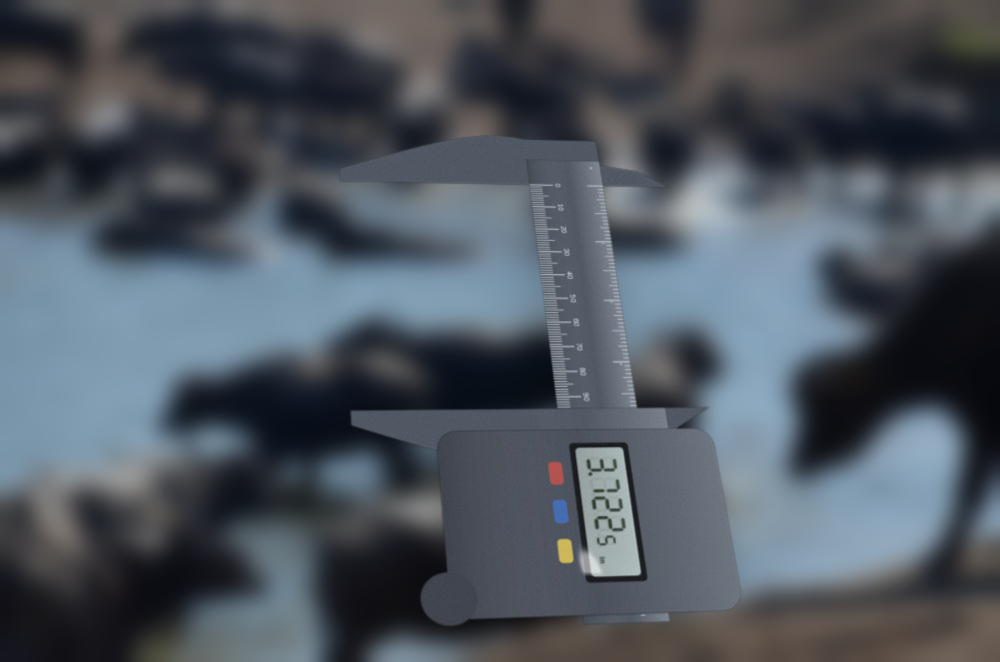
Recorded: 3.7225,in
